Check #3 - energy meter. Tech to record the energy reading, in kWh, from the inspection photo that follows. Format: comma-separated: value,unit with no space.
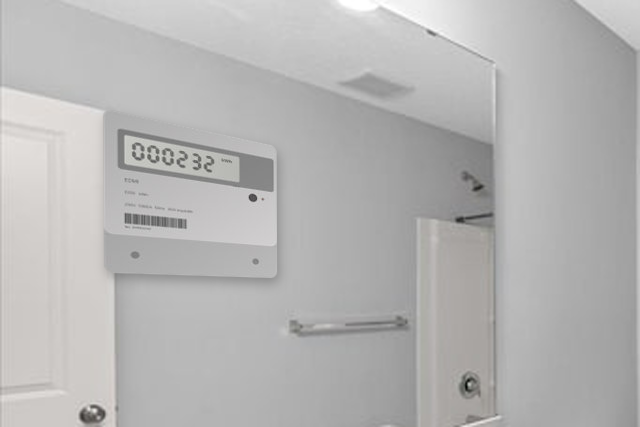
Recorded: 232,kWh
